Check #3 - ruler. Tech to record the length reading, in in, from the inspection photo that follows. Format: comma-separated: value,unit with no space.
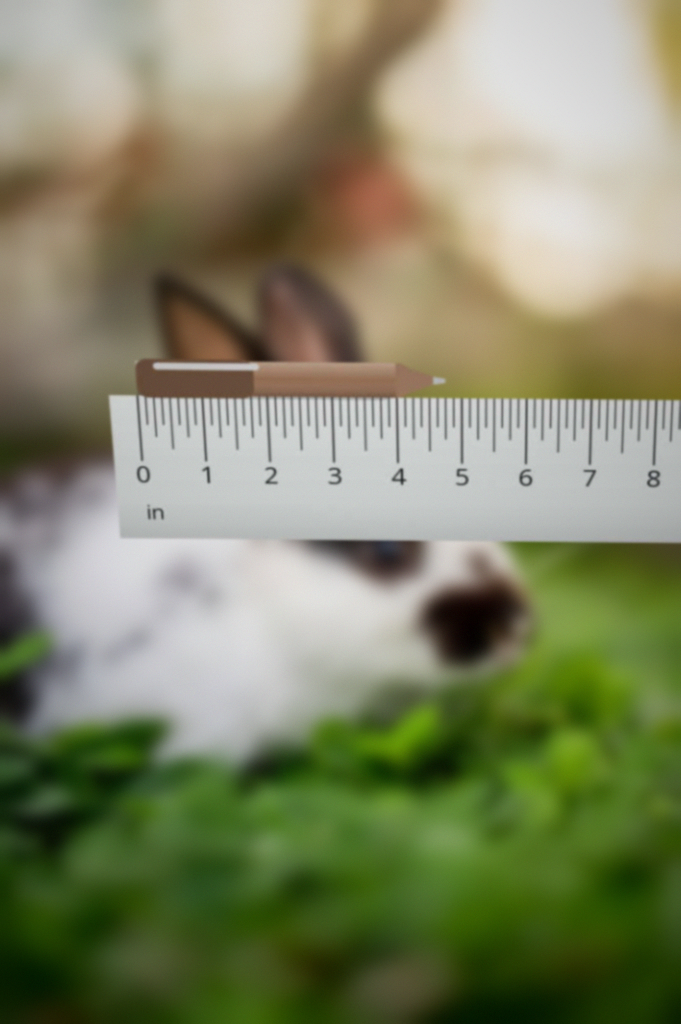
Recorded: 4.75,in
